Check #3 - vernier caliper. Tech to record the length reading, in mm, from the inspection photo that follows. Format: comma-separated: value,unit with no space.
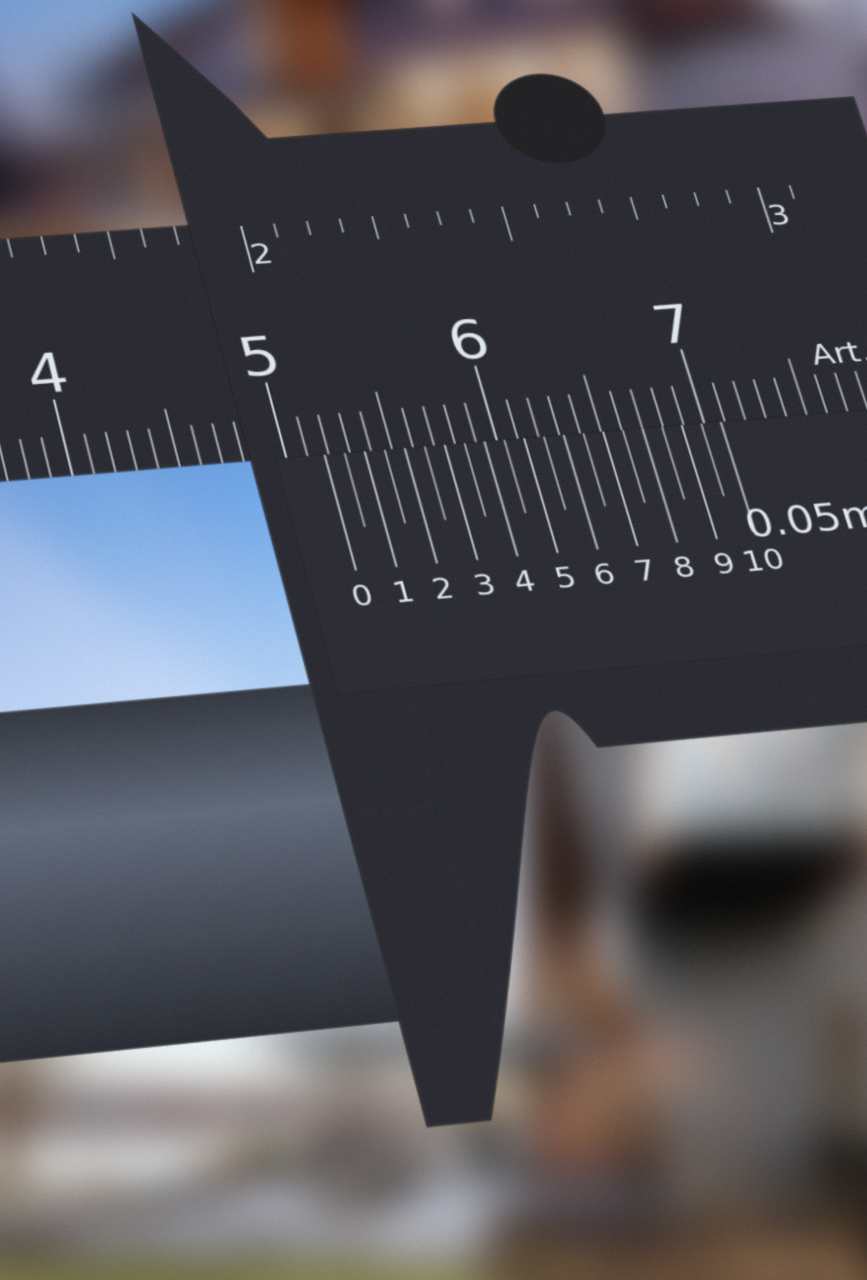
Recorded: 51.8,mm
